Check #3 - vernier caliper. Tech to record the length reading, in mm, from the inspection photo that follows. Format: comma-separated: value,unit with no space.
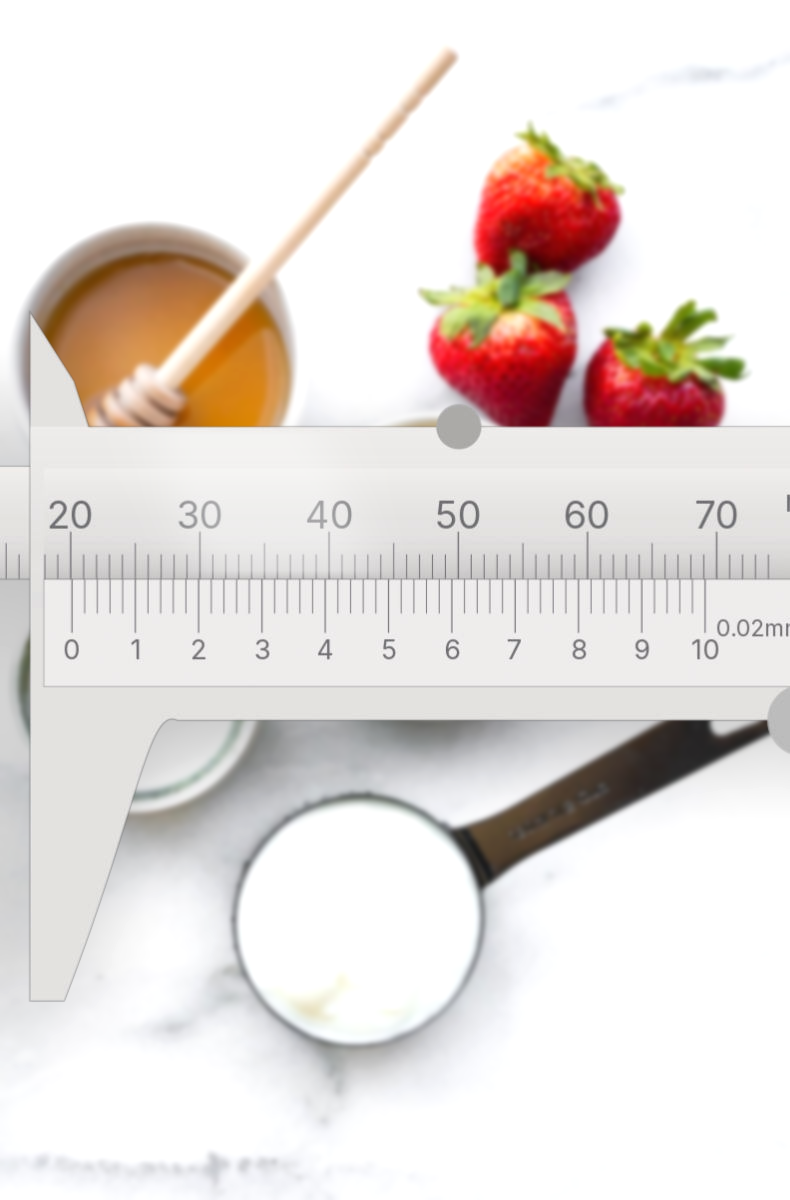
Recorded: 20.1,mm
